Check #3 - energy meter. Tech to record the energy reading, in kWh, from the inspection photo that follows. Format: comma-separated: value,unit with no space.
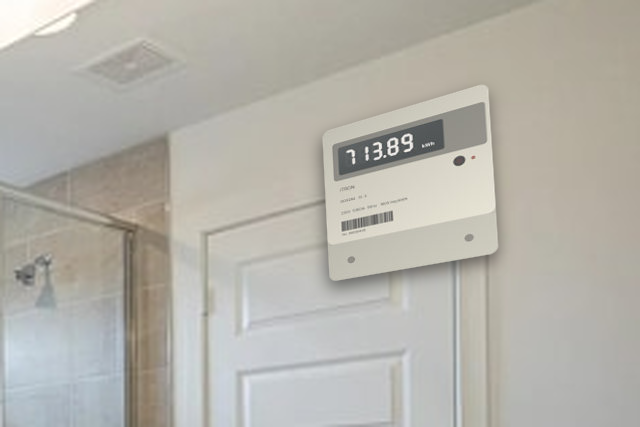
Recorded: 713.89,kWh
